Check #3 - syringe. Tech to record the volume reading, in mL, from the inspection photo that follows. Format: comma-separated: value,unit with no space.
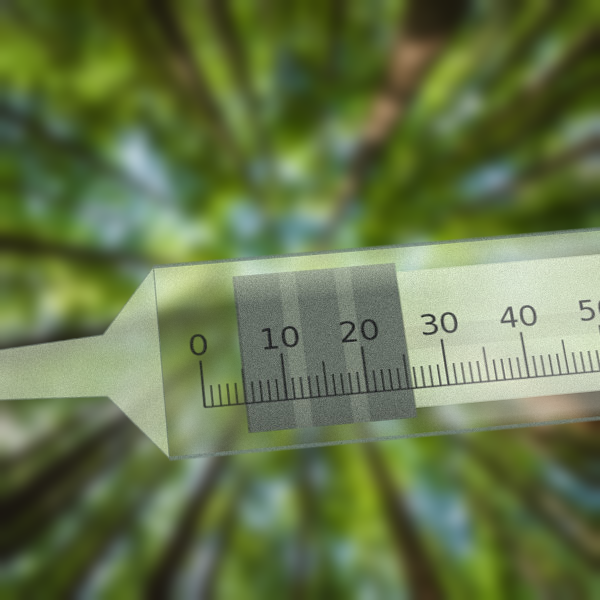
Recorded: 5,mL
